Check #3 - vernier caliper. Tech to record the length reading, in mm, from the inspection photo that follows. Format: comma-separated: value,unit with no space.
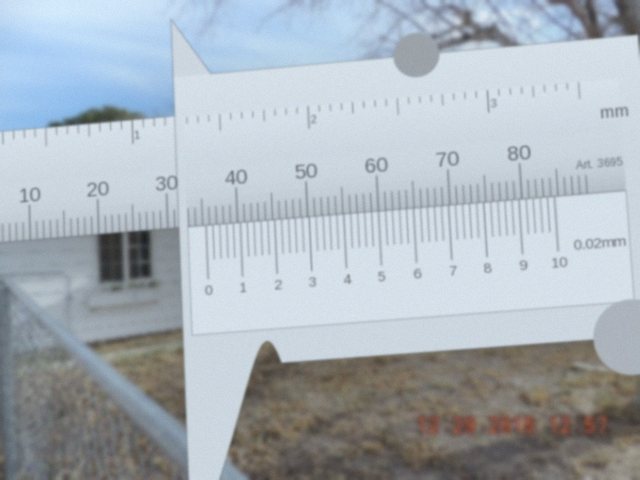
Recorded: 35.5,mm
